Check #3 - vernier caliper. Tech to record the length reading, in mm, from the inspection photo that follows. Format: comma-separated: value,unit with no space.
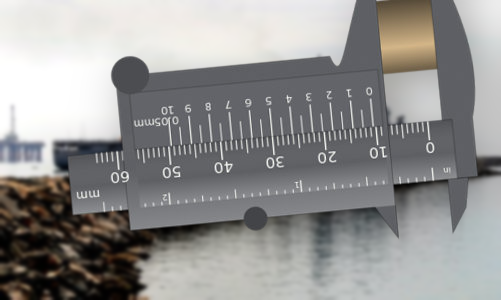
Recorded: 10.5,mm
